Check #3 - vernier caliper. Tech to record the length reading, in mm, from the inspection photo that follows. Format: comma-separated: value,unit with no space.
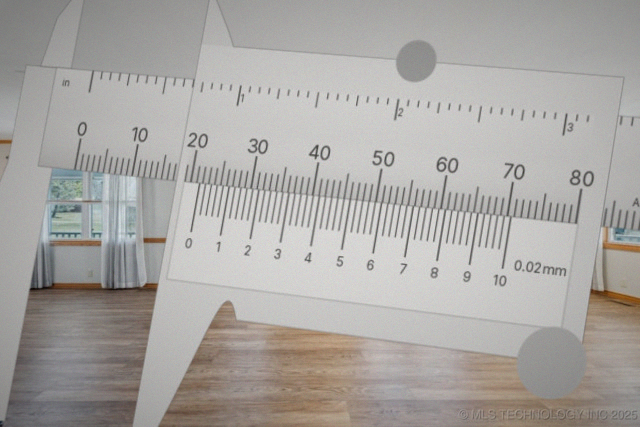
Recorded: 21.5,mm
